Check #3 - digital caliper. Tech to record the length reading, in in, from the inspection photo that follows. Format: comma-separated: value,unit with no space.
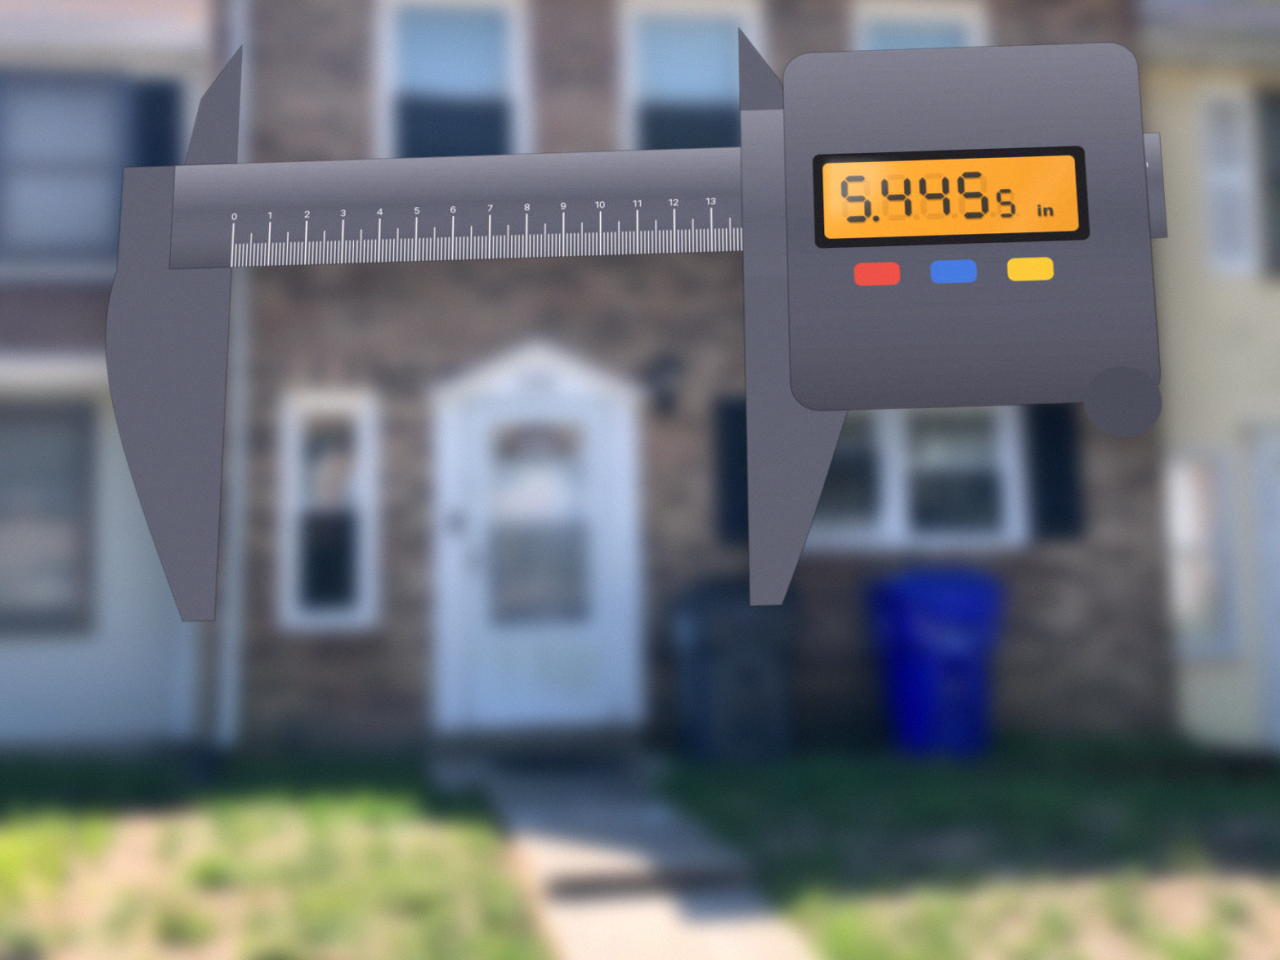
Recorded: 5.4455,in
